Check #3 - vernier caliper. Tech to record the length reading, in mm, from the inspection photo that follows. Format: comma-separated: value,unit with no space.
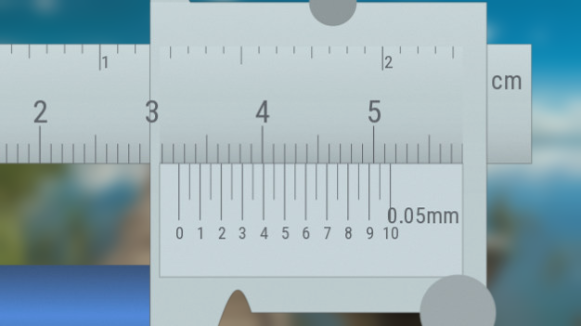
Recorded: 32.5,mm
